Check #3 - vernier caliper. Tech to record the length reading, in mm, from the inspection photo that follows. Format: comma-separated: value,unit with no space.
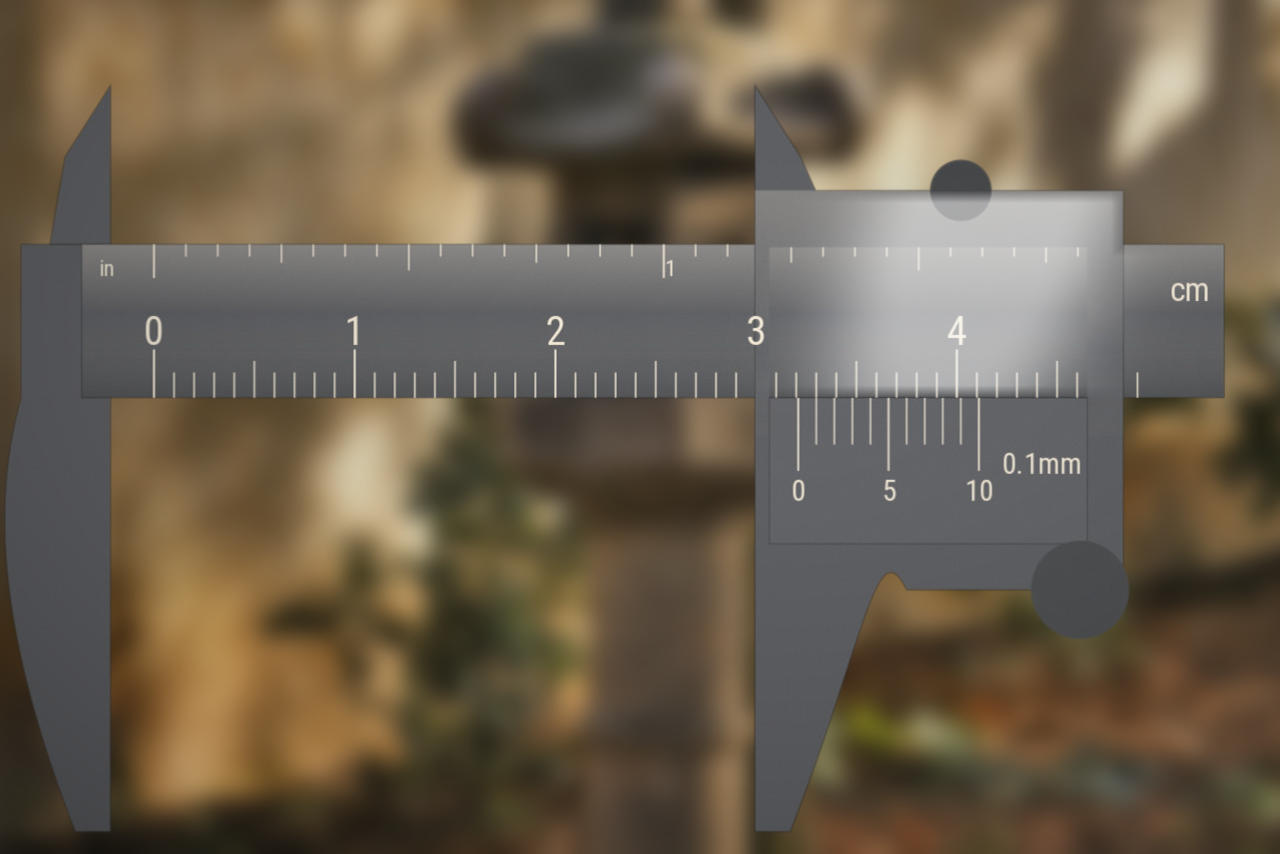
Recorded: 32.1,mm
